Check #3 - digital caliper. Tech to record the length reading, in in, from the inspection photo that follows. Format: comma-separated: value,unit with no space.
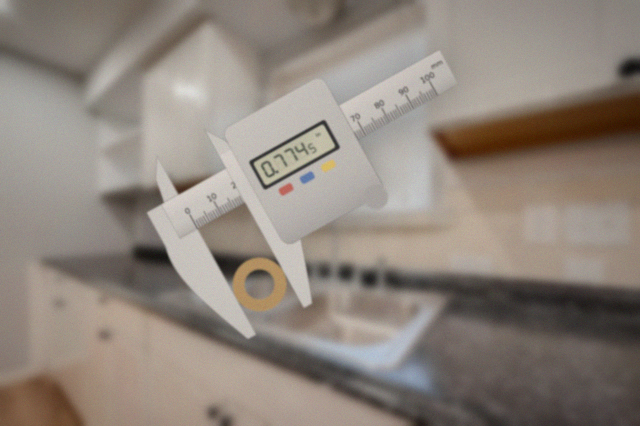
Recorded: 0.7745,in
